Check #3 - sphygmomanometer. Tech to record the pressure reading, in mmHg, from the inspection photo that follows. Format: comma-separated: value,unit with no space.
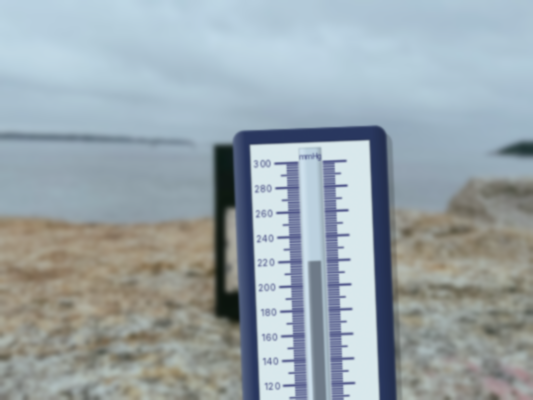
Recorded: 220,mmHg
